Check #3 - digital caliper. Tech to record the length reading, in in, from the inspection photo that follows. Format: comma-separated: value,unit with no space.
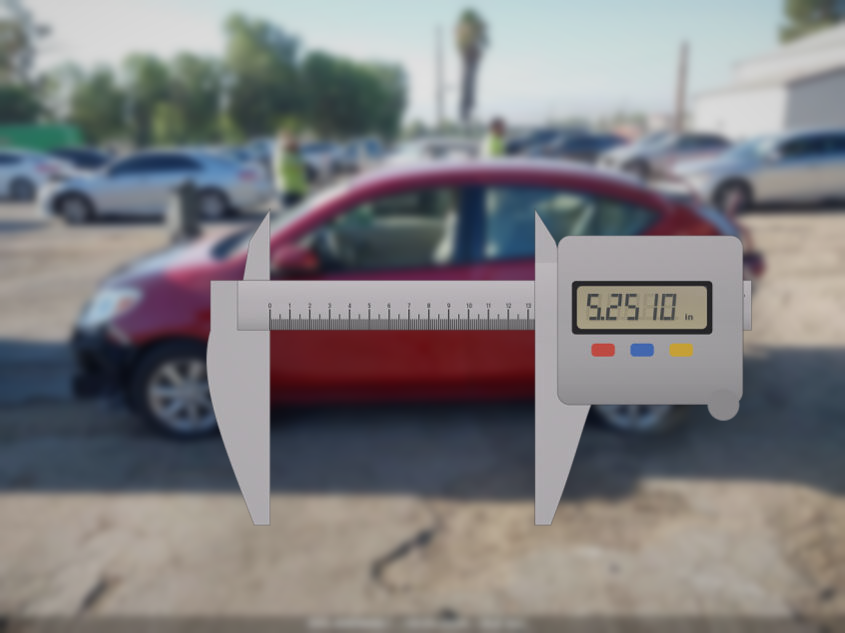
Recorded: 5.2510,in
